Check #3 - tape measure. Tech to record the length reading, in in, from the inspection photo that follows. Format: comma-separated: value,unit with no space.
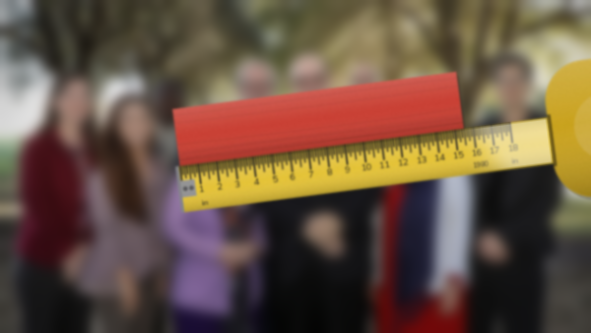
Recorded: 15.5,in
